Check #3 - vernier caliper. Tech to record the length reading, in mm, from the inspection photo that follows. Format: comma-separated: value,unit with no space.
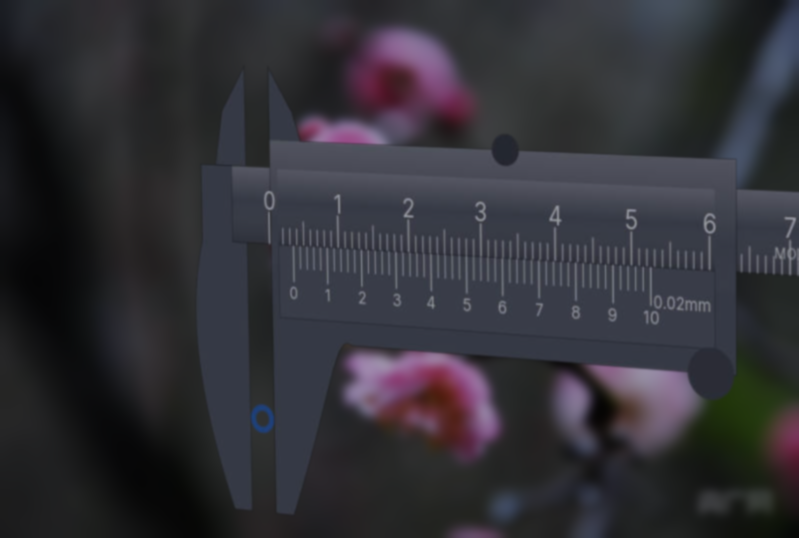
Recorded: 3.5,mm
